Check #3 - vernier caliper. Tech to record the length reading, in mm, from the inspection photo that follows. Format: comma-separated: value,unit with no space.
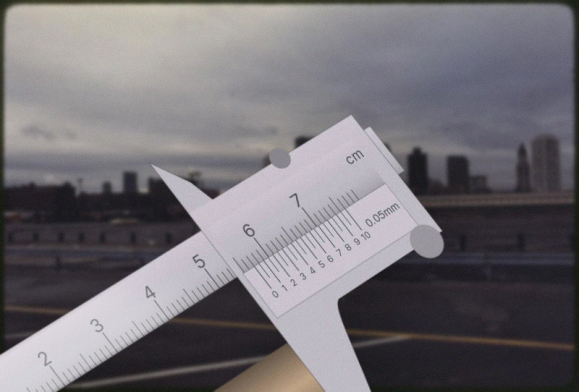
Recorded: 57.0,mm
